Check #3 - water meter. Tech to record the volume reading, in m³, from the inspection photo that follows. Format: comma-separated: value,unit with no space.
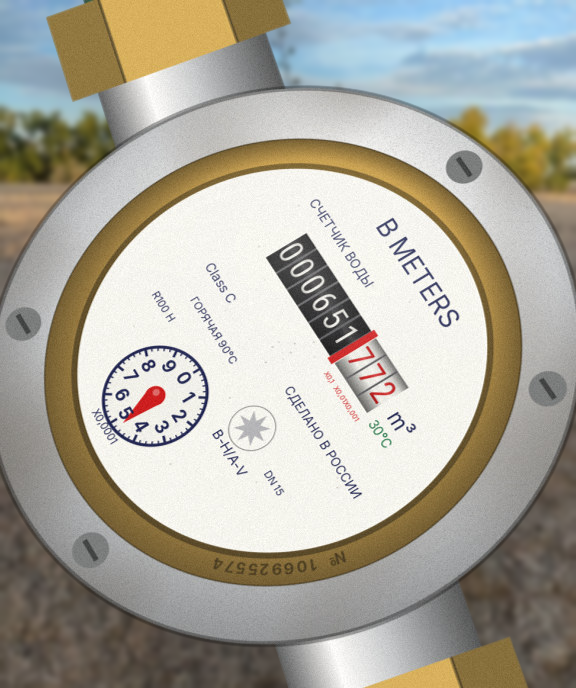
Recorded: 651.7724,m³
